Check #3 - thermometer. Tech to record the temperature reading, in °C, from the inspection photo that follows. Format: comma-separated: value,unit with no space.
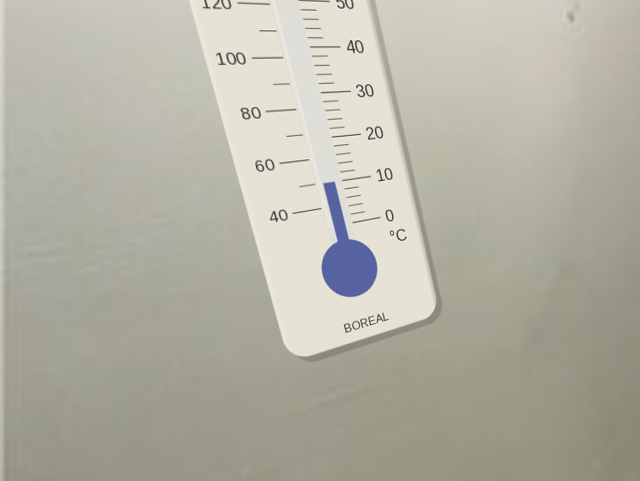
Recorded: 10,°C
